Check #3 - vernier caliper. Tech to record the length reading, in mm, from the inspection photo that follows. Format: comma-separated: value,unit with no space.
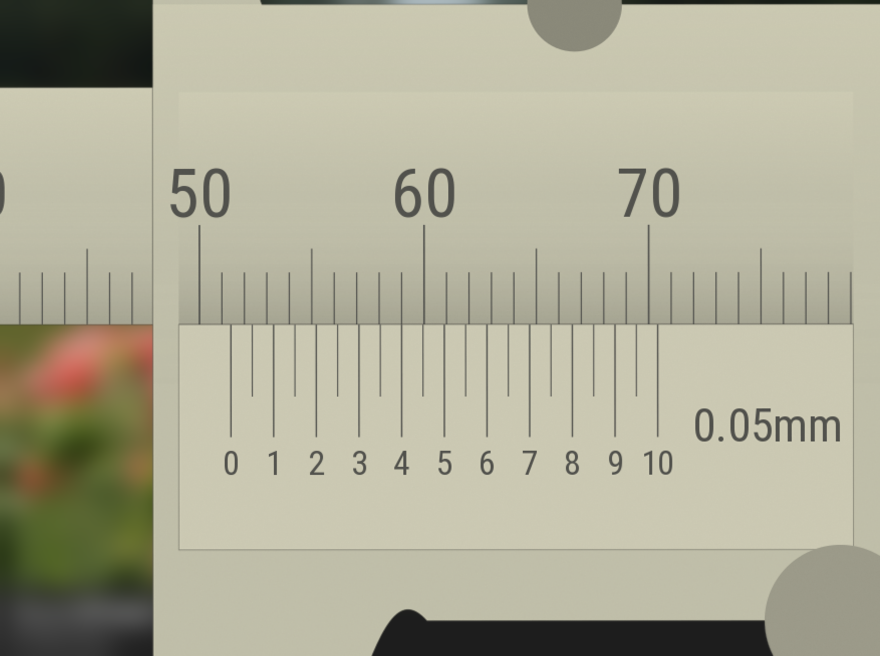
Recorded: 51.4,mm
